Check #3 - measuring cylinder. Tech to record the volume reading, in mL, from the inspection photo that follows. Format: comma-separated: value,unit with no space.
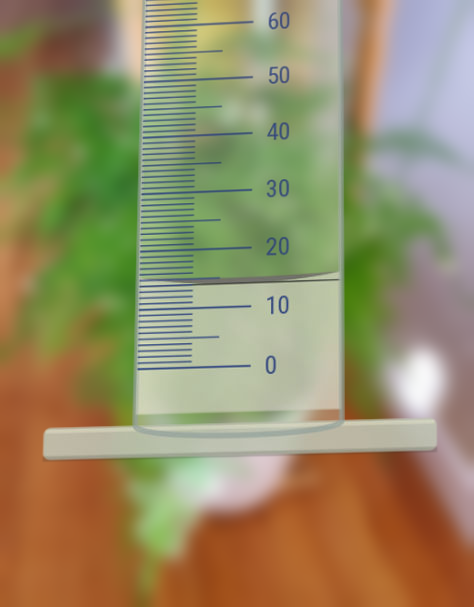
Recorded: 14,mL
